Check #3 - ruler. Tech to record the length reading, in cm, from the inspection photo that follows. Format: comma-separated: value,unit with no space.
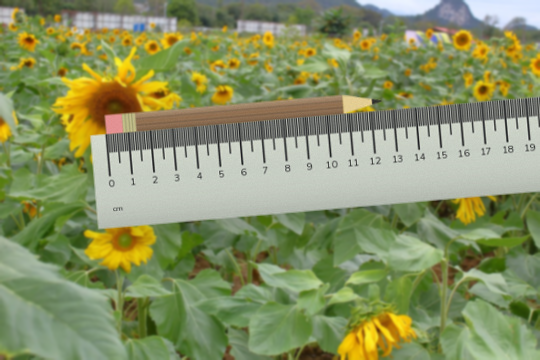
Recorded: 12.5,cm
